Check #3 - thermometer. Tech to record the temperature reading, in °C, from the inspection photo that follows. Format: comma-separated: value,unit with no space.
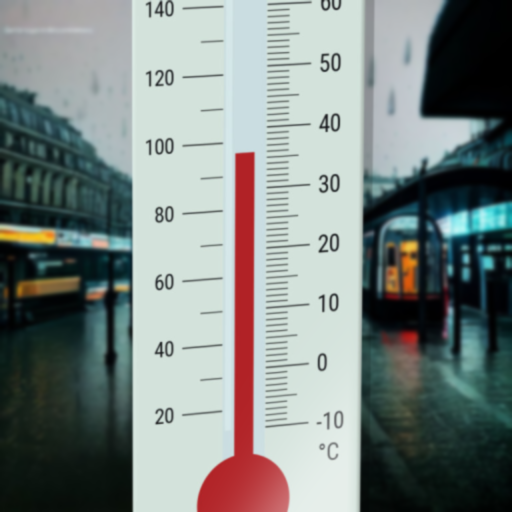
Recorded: 36,°C
